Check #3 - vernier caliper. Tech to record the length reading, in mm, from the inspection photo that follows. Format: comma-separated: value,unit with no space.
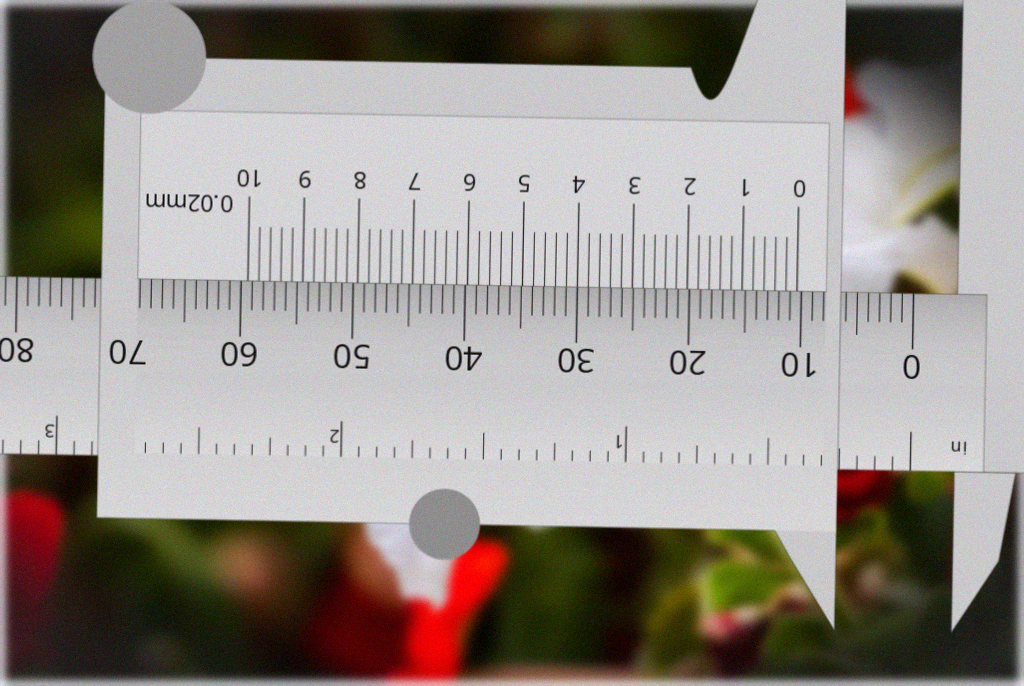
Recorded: 10.4,mm
